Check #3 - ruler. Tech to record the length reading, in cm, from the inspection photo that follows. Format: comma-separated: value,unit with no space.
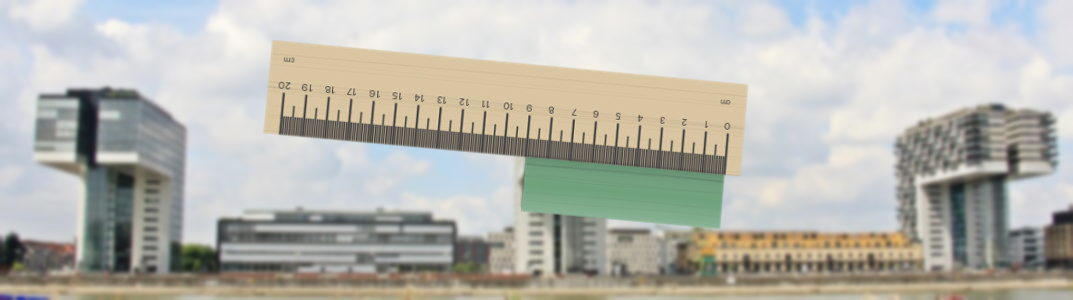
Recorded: 9,cm
